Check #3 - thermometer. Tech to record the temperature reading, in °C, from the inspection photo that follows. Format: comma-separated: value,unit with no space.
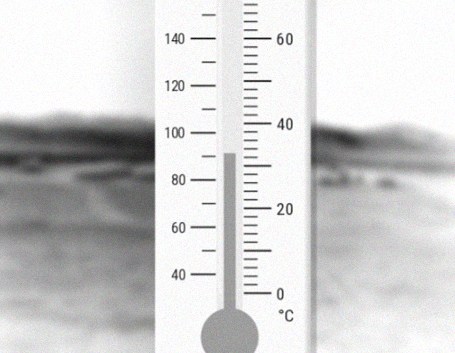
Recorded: 33,°C
